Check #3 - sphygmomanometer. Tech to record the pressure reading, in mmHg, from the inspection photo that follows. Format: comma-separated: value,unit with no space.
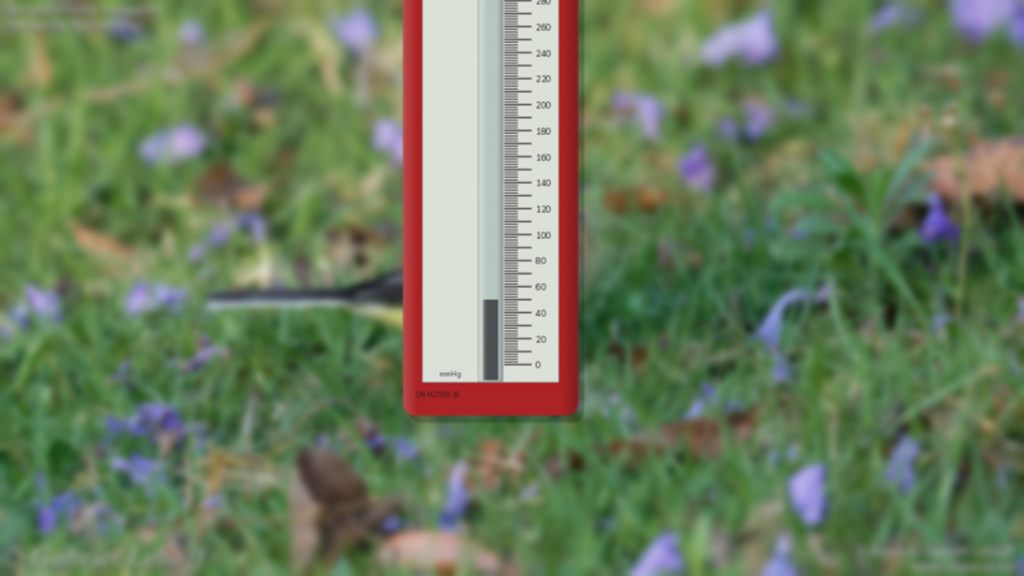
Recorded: 50,mmHg
